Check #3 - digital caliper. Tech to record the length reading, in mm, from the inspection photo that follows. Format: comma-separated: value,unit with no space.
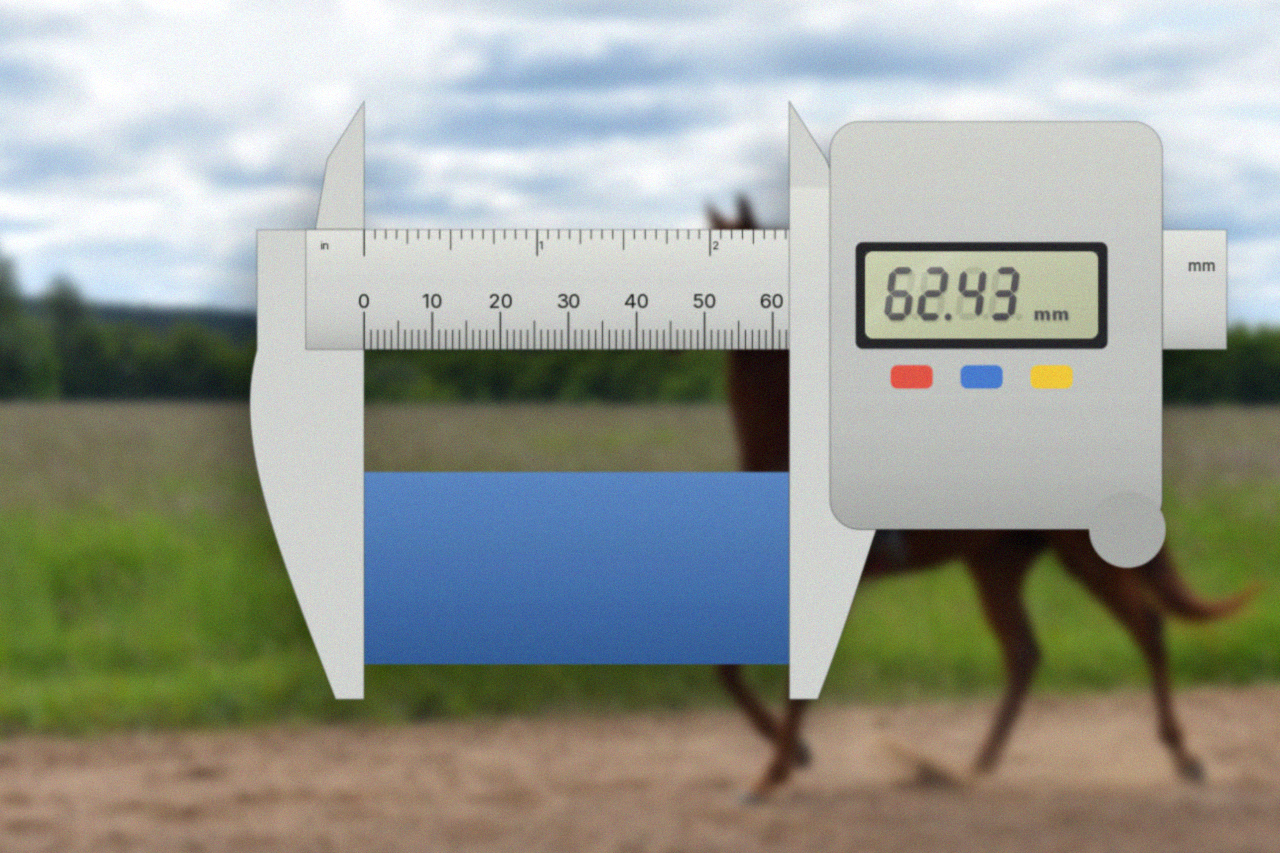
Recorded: 62.43,mm
